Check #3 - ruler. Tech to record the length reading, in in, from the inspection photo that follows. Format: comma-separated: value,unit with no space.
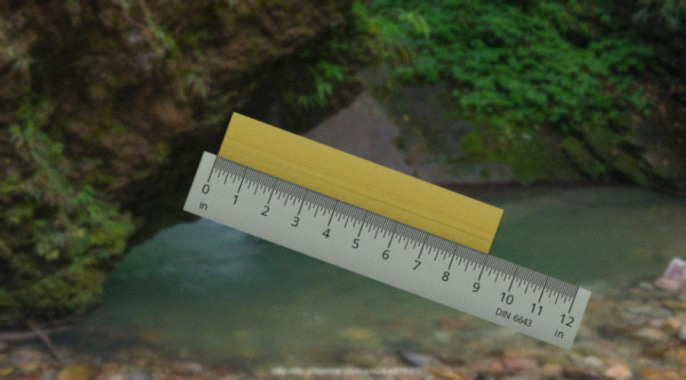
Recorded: 9,in
